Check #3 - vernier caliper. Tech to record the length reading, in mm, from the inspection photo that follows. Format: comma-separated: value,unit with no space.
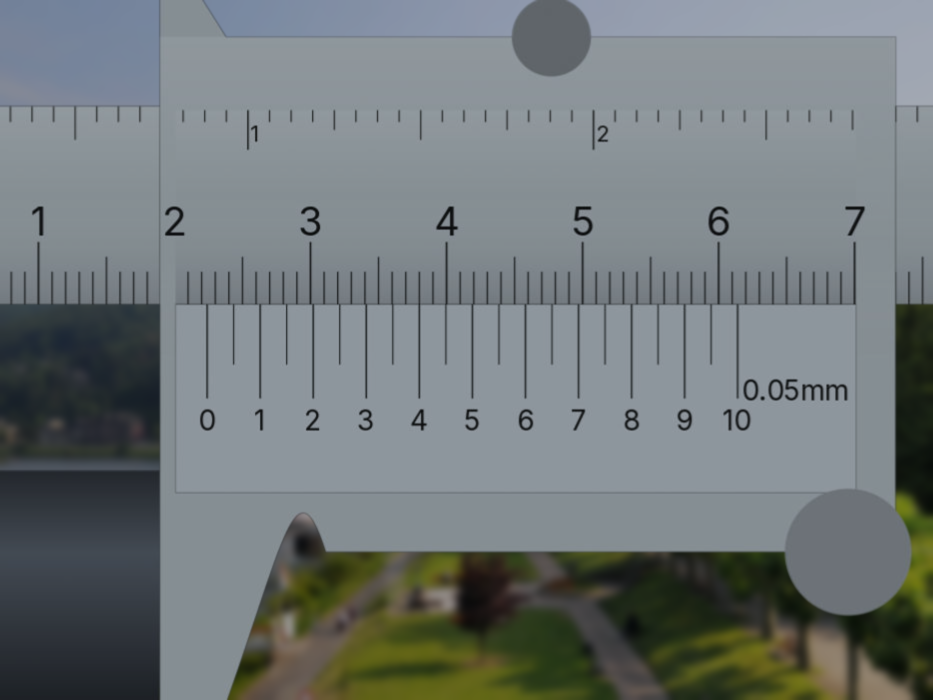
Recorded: 22.4,mm
